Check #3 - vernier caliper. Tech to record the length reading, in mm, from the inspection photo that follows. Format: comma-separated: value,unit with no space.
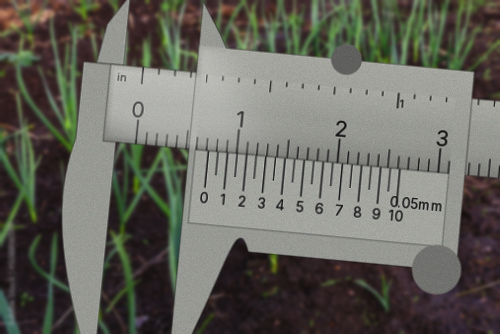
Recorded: 7.2,mm
